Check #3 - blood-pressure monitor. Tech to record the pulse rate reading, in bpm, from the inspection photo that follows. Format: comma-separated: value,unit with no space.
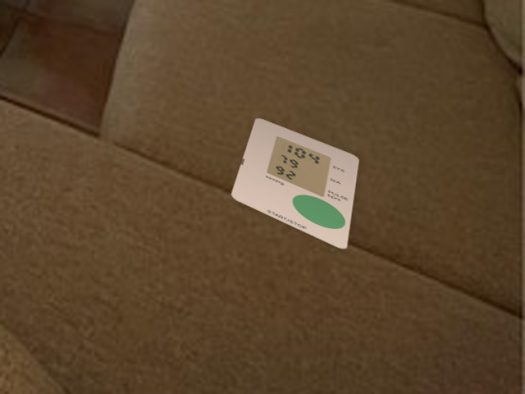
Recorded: 92,bpm
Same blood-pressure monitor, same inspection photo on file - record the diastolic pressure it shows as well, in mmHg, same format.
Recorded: 79,mmHg
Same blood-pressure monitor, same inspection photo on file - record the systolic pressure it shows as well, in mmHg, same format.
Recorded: 104,mmHg
